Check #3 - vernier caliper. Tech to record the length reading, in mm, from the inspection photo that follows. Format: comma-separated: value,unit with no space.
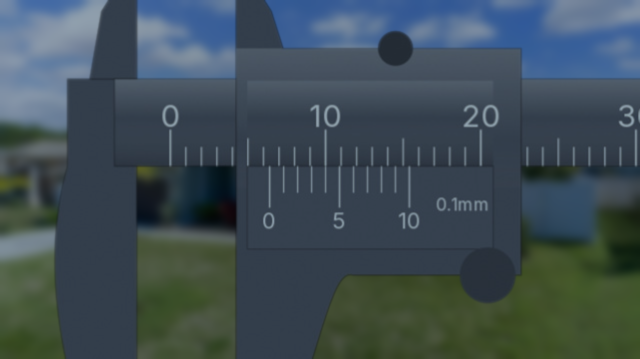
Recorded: 6.4,mm
